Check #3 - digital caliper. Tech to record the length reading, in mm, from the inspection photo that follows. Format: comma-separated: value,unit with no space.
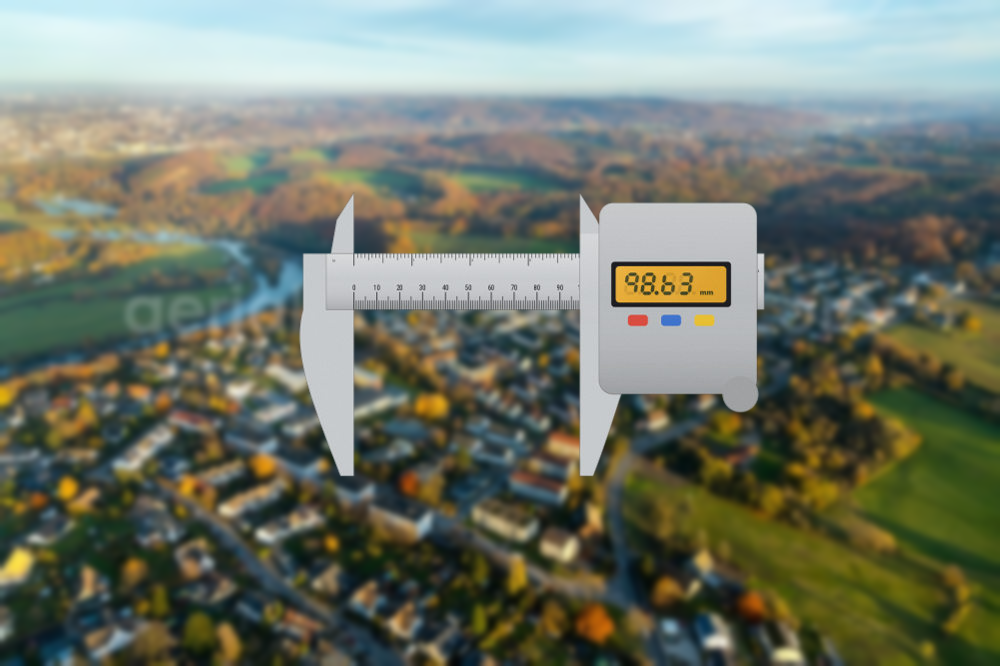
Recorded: 98.63,mm
